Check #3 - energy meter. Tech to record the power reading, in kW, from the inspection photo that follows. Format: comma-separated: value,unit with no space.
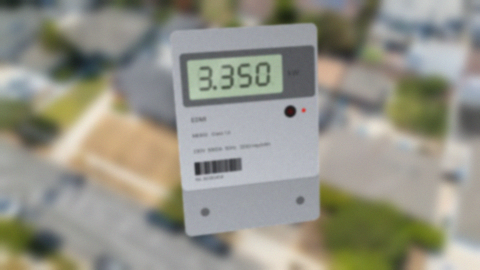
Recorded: 3.350,kW
